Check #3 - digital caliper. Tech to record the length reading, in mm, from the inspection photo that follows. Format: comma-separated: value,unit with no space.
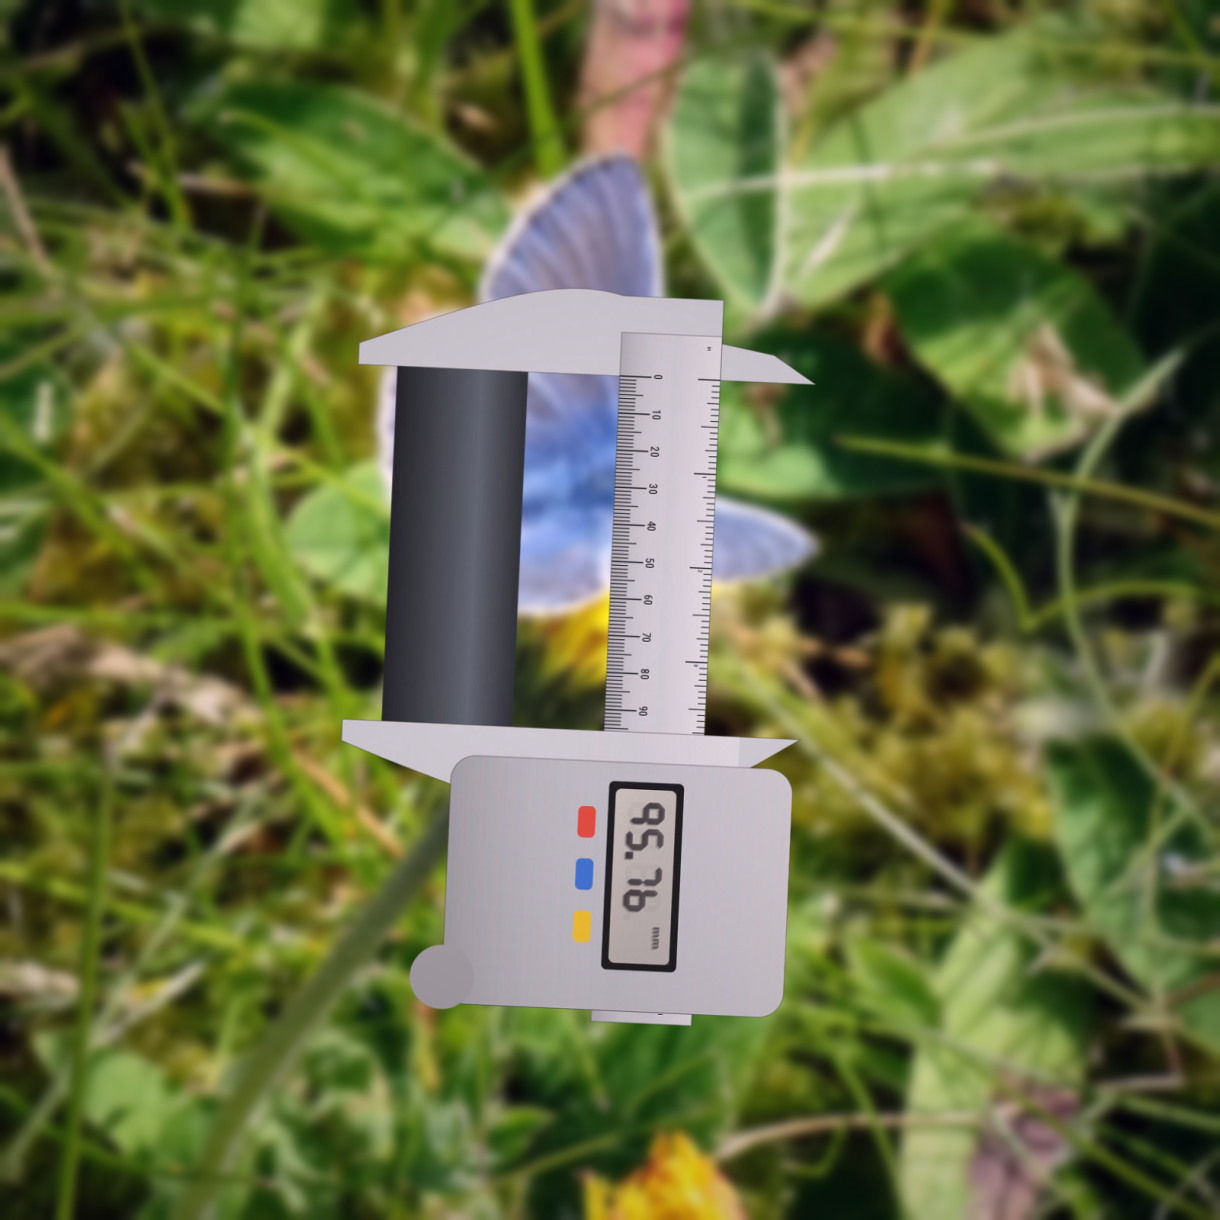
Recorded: 95.76,mm
